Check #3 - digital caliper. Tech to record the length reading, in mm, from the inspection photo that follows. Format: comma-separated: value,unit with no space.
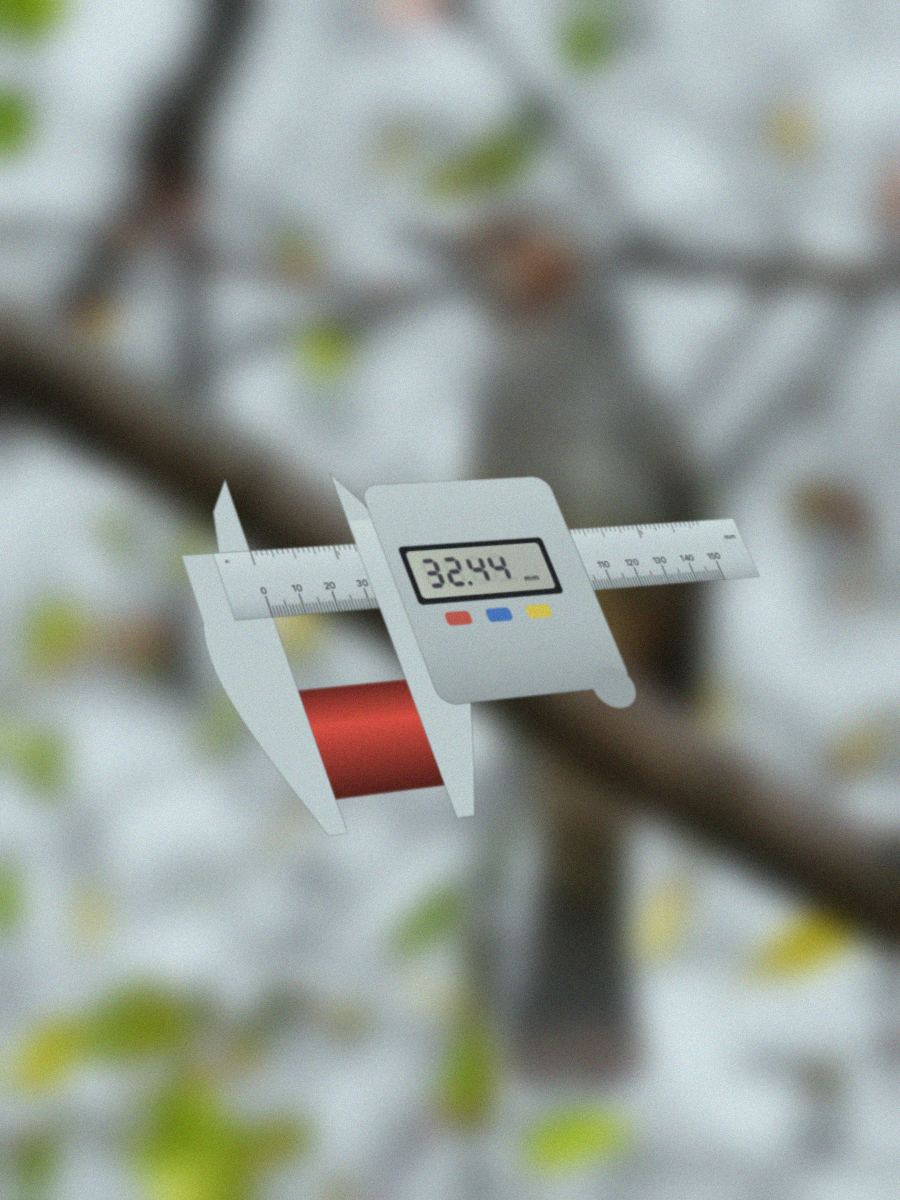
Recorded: 32.44,mm
